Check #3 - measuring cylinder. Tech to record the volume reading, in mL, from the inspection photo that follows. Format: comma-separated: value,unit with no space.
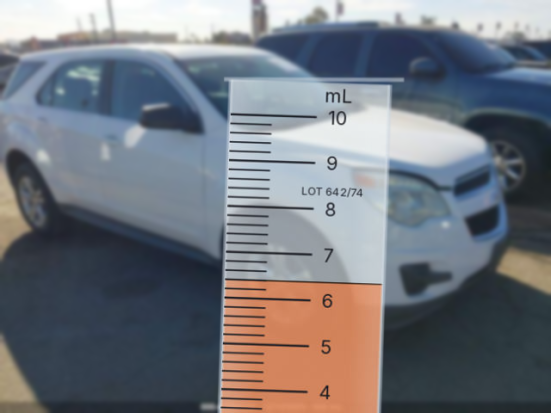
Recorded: 6.4,mL
